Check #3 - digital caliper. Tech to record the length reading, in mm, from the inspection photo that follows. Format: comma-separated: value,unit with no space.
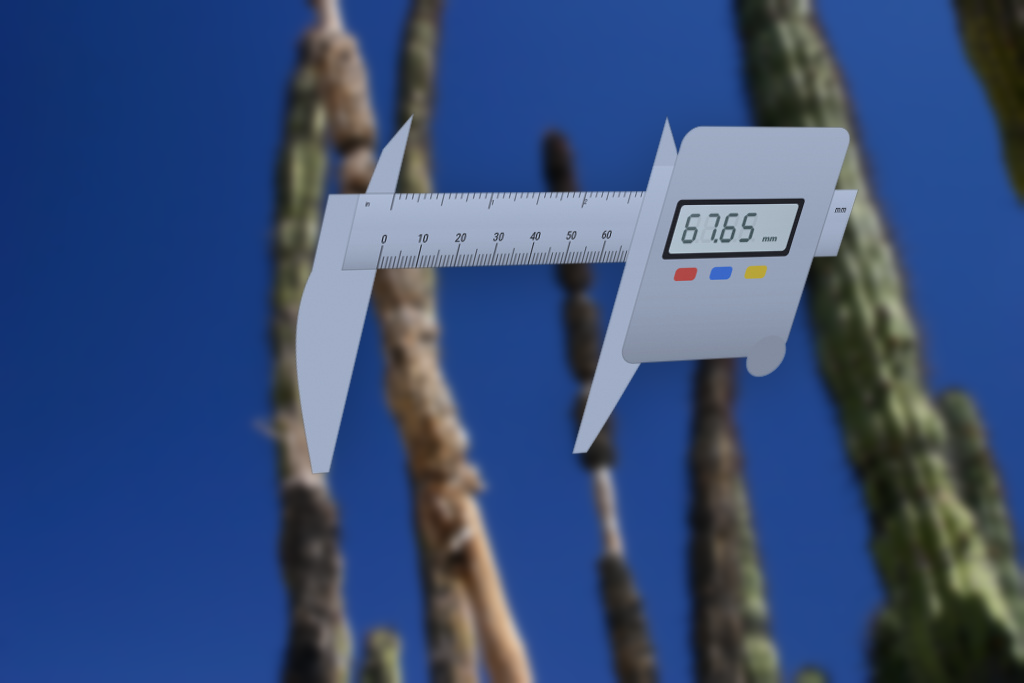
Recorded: 67.65,mm
